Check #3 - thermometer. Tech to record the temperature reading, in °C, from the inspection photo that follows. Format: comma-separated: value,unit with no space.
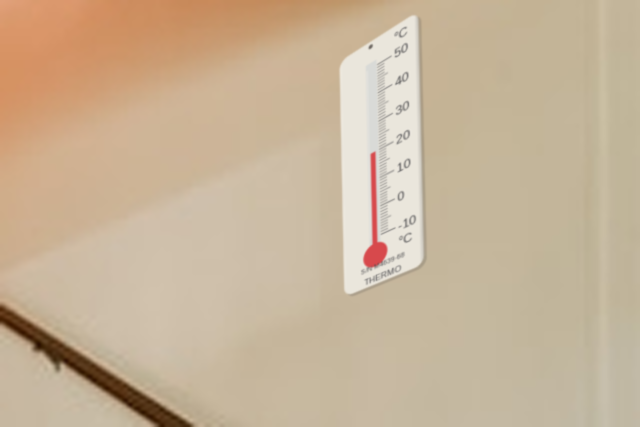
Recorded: 20,°C
